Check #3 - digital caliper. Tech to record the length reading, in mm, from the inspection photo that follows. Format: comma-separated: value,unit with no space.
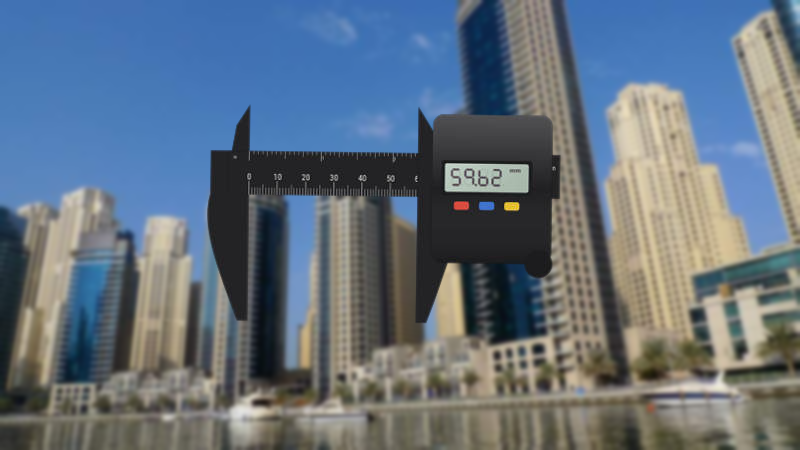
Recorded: 59.62,mm
